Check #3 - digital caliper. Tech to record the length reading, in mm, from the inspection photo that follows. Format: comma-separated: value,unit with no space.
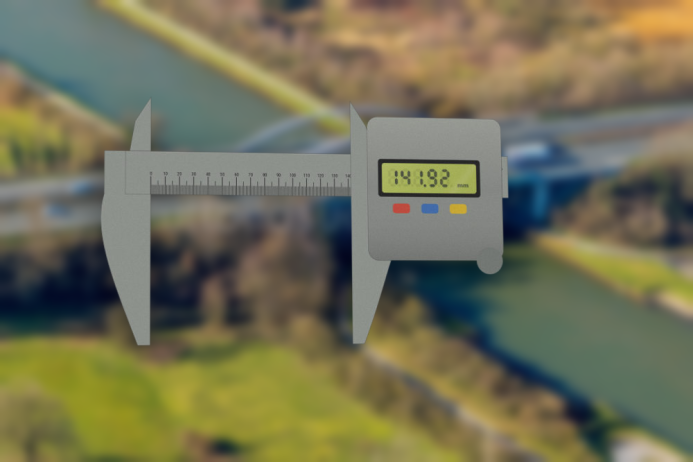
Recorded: 141.92,mm
